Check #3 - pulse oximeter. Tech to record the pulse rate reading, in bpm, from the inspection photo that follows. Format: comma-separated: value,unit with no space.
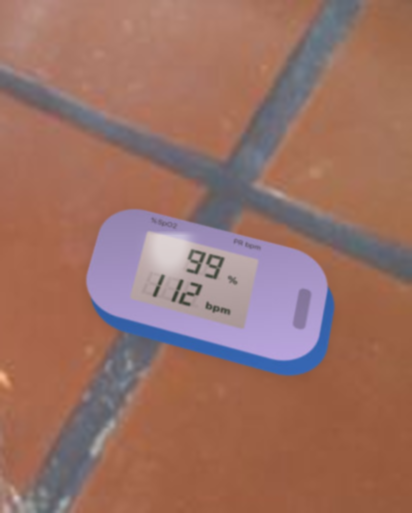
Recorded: 112,bpm
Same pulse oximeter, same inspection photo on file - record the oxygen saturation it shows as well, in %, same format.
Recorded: 99,%
